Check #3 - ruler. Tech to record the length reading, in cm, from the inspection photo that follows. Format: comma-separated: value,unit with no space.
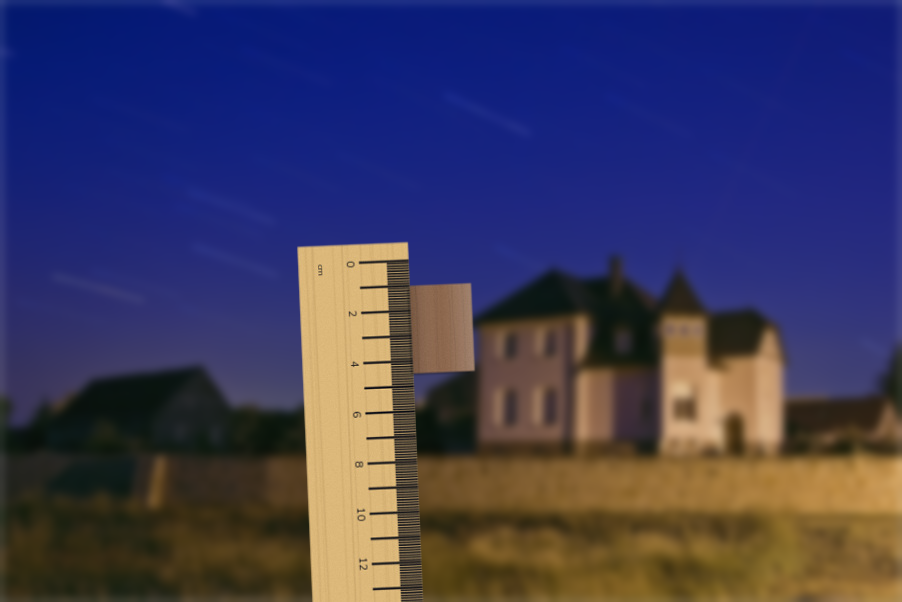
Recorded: 3.5,cm
